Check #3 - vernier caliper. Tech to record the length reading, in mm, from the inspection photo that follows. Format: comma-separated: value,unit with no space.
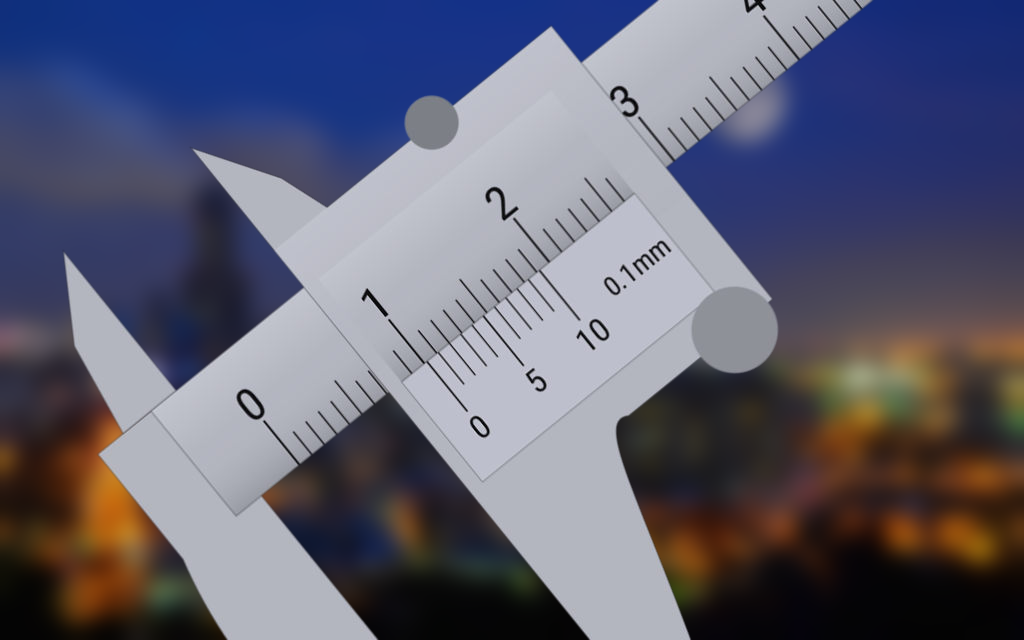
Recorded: 10.2,mm
